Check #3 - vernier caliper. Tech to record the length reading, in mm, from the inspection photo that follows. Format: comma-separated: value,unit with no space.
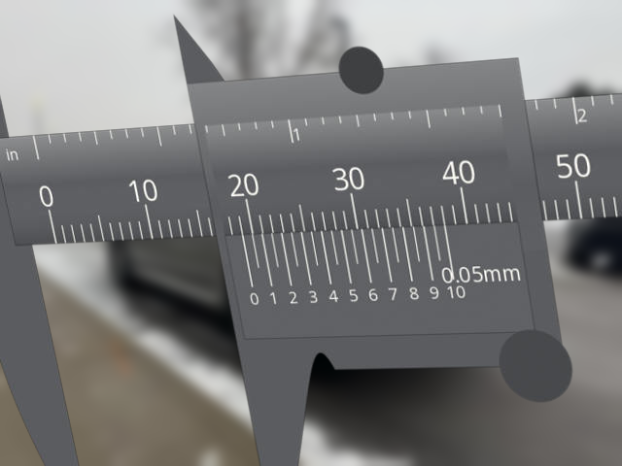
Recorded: 19.0,mm
